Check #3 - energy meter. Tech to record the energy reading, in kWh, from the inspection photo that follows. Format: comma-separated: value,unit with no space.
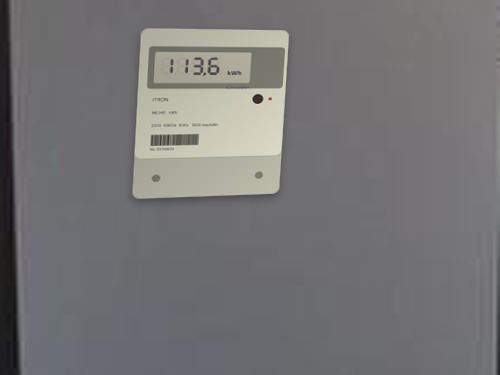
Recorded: 113.6,kWh
